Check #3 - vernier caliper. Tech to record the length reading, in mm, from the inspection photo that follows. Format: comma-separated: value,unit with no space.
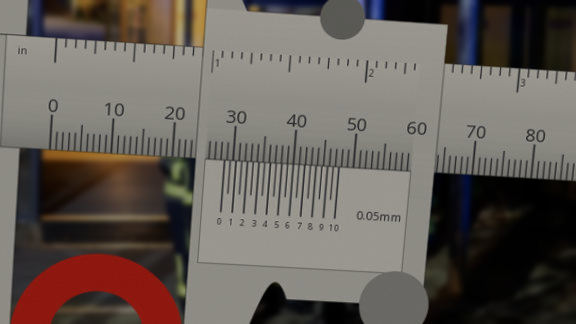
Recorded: 28.6,mm
